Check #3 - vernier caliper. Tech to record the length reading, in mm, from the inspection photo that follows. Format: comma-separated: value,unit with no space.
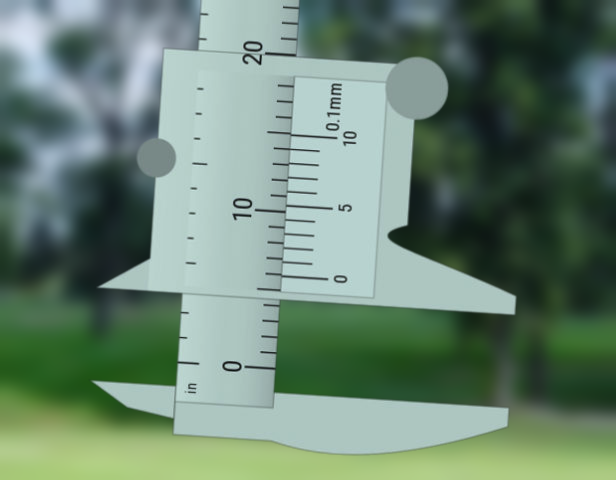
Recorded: 5.9,mm
